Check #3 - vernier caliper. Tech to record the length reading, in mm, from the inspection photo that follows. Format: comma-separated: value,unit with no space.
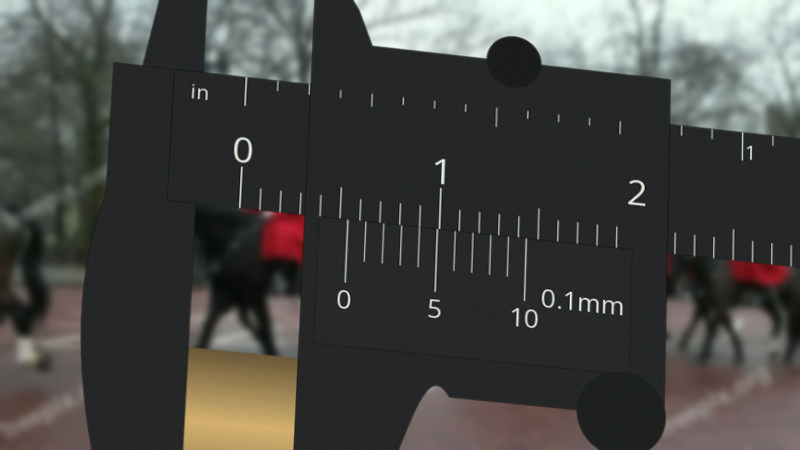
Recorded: 5.4,mm
